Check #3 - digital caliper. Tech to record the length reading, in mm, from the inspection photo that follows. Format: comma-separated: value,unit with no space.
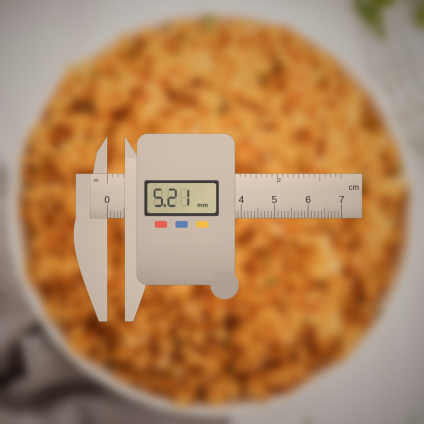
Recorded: 5.21,mm
